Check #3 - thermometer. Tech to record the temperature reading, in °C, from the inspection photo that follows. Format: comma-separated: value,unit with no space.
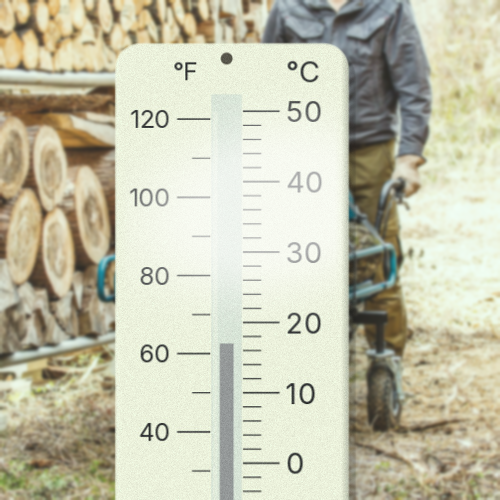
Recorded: 17,°C
